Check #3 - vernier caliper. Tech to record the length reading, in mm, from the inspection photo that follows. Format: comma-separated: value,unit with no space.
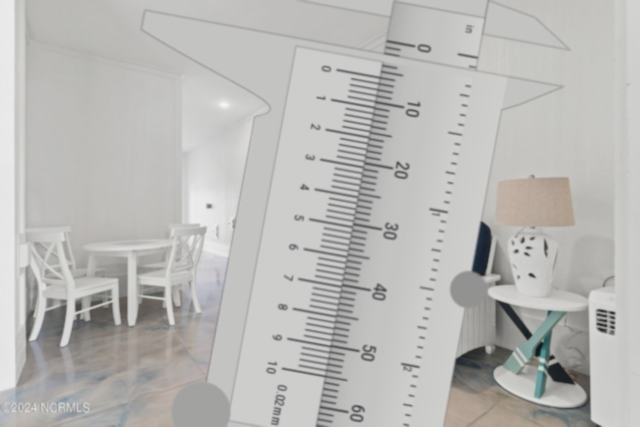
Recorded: 6.0,mm
